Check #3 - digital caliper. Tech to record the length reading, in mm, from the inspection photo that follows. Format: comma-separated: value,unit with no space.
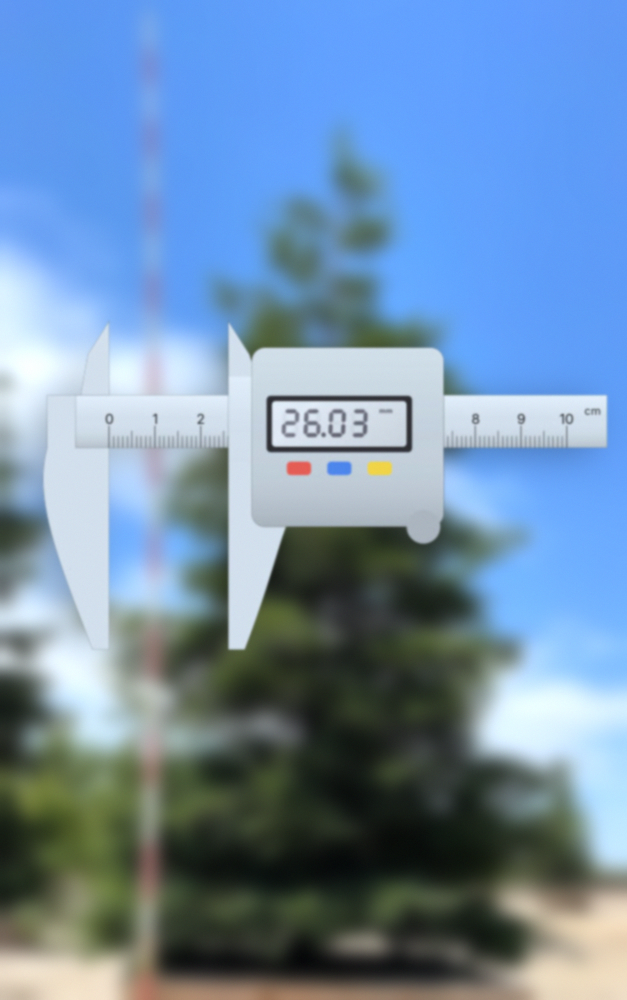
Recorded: 26.03,mm
